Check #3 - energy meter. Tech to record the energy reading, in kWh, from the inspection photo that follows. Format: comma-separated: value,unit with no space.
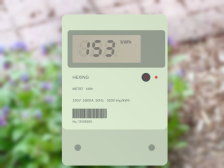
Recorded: 153,kWh
